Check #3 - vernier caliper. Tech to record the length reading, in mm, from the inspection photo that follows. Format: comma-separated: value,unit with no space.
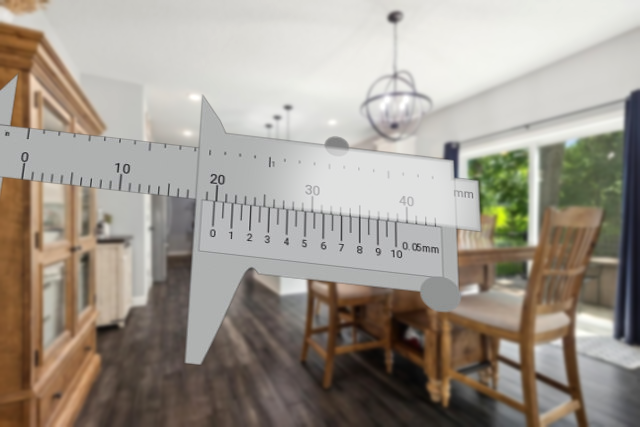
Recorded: 19.8,mm
